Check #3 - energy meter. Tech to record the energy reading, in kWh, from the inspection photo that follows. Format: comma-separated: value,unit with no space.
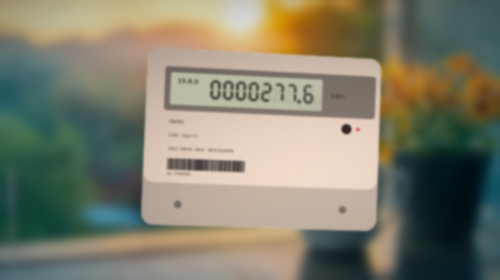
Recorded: 277.6,kWh
